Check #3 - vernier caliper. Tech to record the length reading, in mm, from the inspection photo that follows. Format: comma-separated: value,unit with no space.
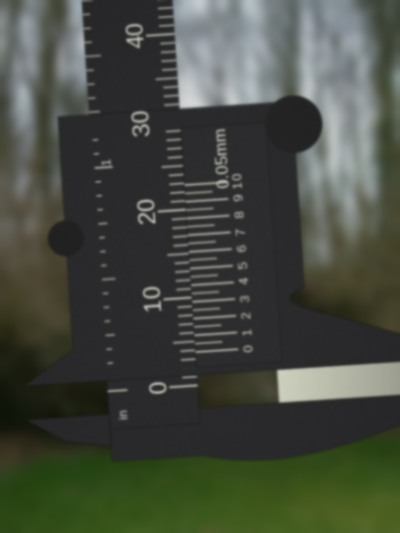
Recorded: 3.8,mm
